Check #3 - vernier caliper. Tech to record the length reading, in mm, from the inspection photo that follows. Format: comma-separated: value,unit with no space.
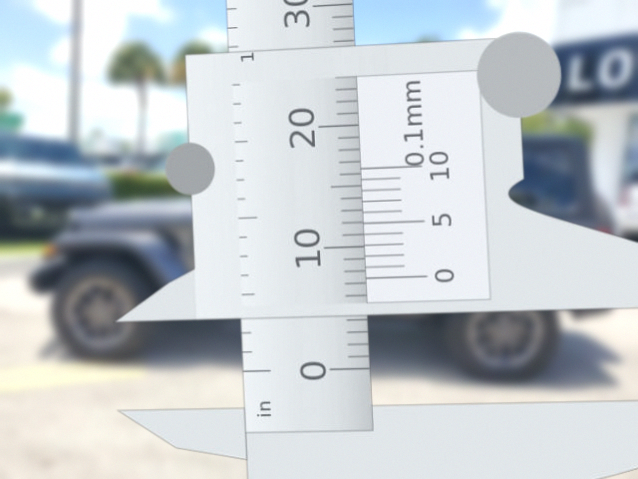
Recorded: 7.4,mm
